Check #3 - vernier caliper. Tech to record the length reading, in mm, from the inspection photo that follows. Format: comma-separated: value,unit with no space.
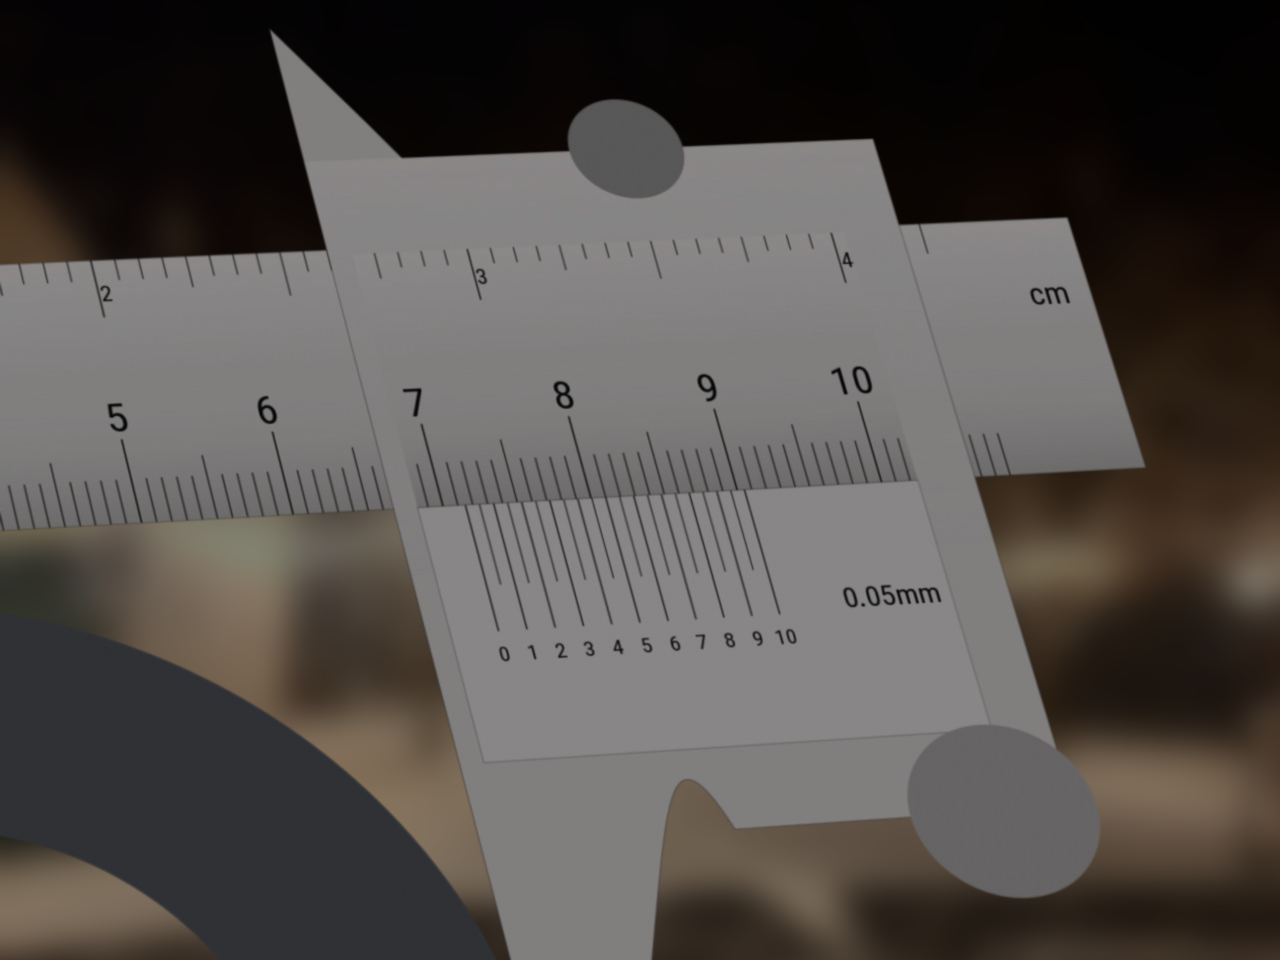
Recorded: 71.5,mm
